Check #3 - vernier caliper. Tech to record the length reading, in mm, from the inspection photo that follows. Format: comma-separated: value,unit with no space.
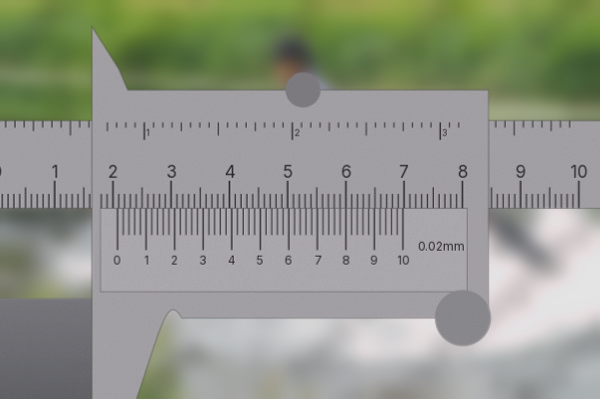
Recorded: 20.8,mm
